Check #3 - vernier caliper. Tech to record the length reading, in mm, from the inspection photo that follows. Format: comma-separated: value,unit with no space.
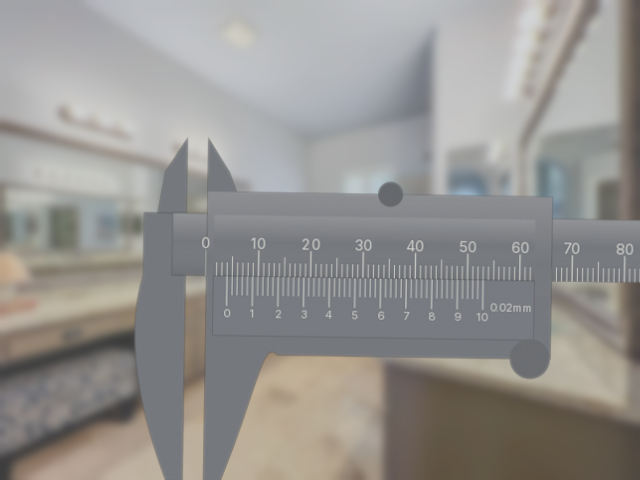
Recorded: 4.0,mm
